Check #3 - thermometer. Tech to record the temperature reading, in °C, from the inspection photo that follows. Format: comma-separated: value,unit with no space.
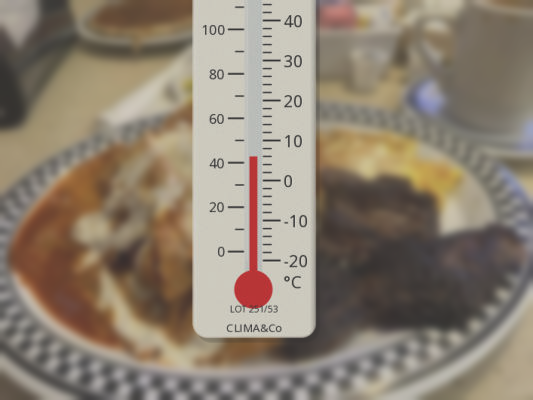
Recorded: 6,°C
